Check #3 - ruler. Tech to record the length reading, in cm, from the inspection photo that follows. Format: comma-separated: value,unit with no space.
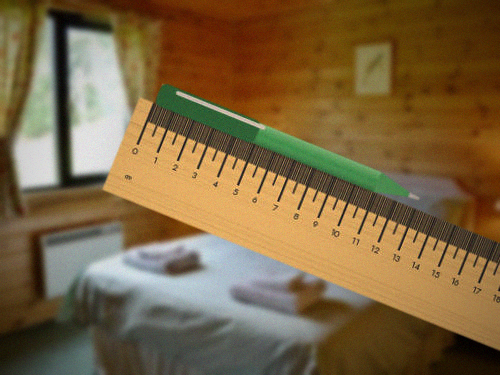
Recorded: 13,cm
